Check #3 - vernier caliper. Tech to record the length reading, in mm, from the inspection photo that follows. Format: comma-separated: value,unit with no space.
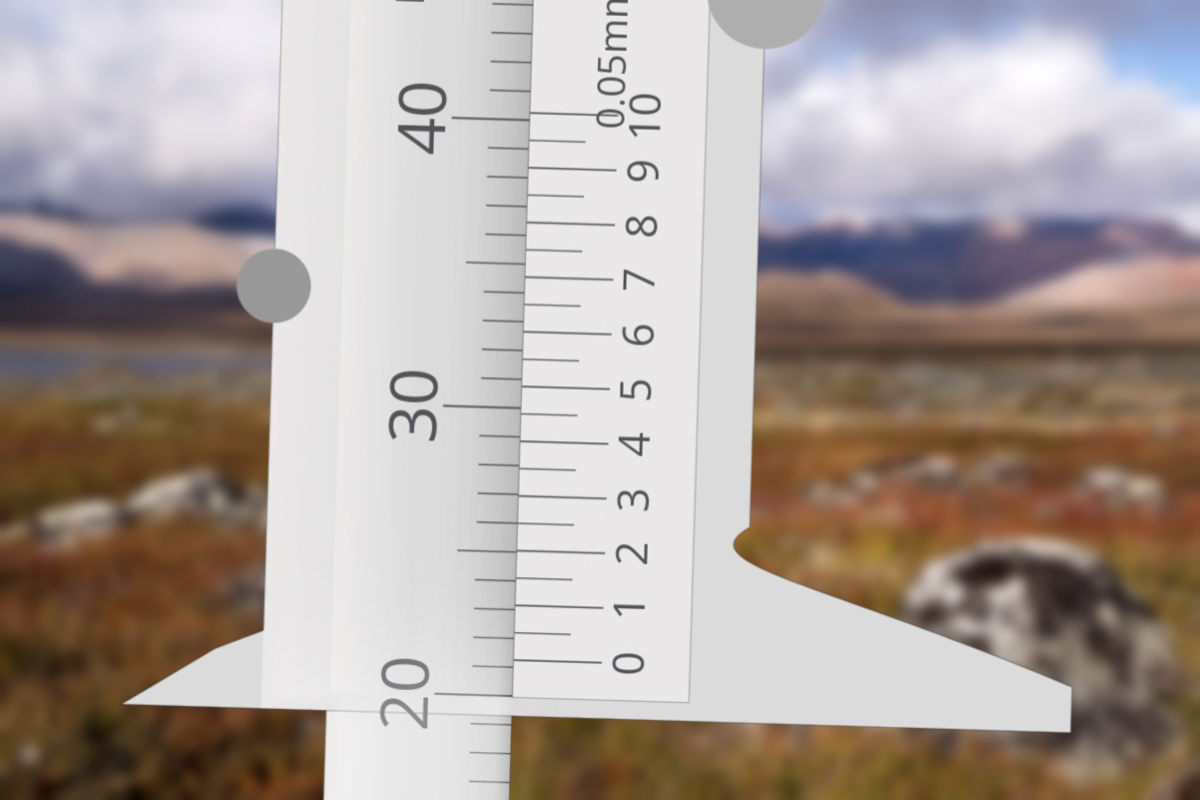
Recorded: 21.25,mm
